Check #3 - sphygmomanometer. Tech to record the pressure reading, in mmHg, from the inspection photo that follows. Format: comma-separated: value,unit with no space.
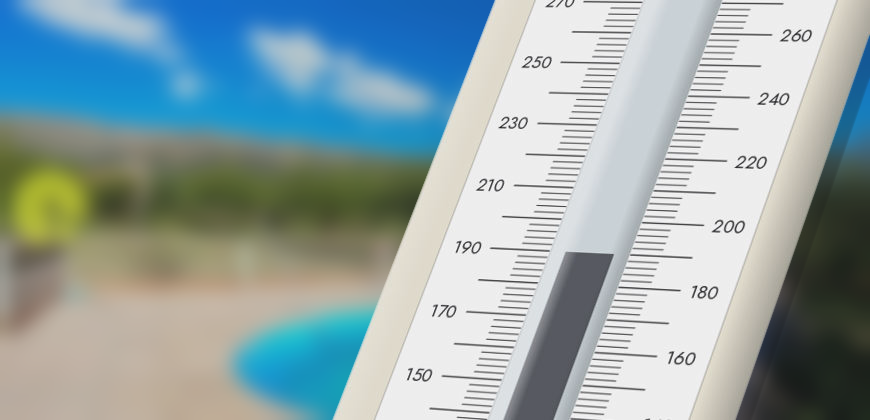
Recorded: 190,mmHg
